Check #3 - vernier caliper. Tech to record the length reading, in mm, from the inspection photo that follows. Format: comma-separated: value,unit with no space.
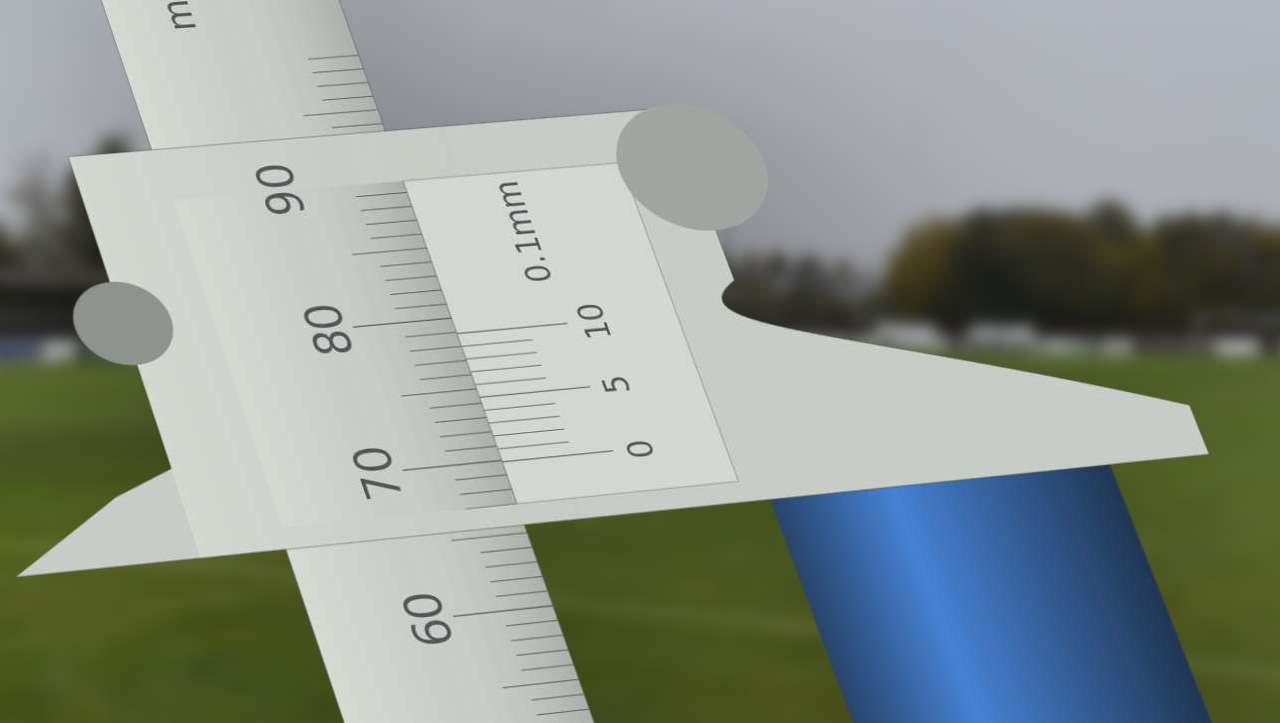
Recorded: 69.9,mm
